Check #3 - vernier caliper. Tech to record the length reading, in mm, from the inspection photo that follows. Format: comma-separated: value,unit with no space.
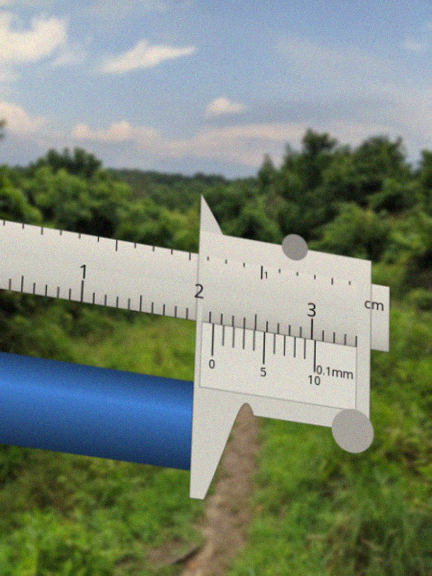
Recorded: 21.3,mm
